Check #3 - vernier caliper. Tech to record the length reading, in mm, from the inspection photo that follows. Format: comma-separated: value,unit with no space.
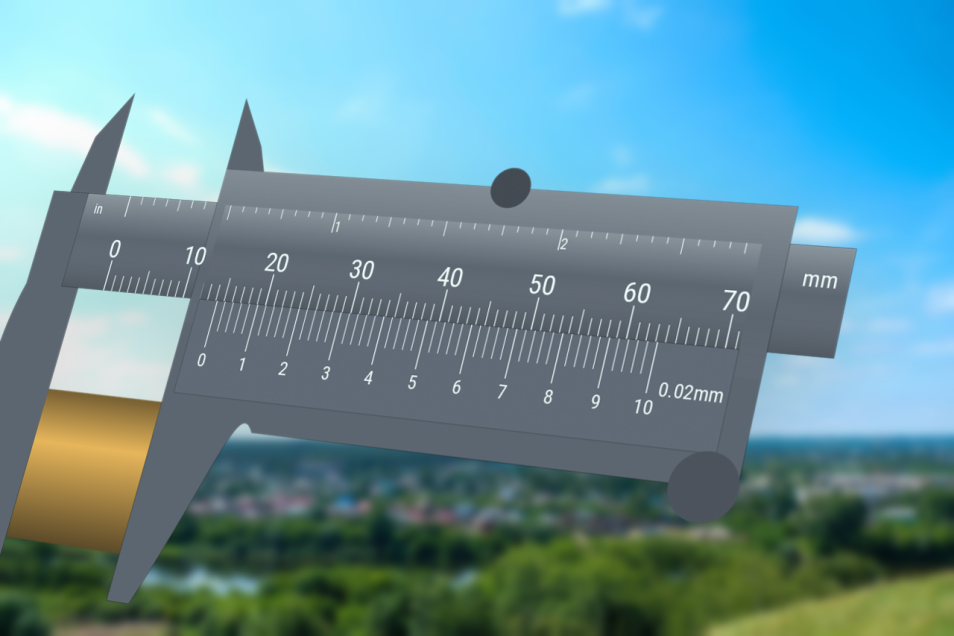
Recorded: 14.2,mm
